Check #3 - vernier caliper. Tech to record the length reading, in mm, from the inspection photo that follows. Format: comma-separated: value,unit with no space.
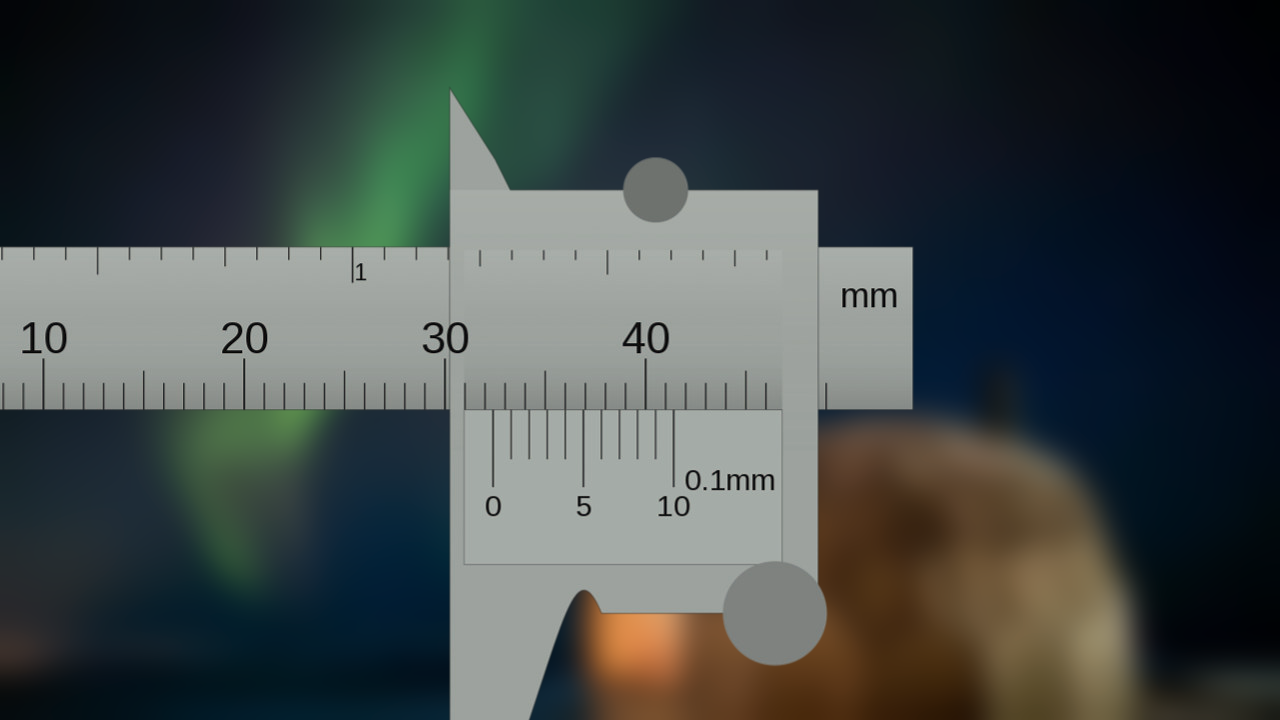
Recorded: 32.4,mm
